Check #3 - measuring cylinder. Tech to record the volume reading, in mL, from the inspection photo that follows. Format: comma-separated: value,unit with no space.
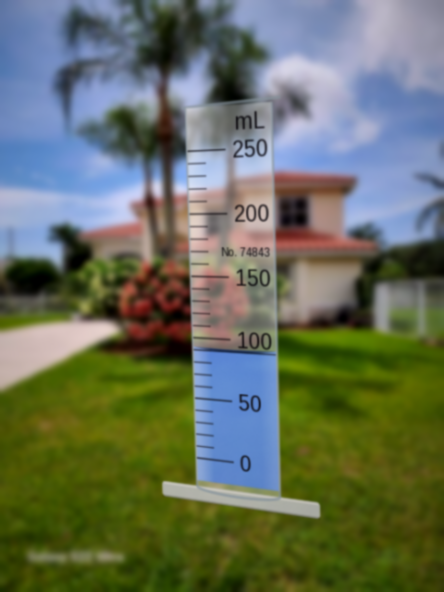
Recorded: 90,mL
